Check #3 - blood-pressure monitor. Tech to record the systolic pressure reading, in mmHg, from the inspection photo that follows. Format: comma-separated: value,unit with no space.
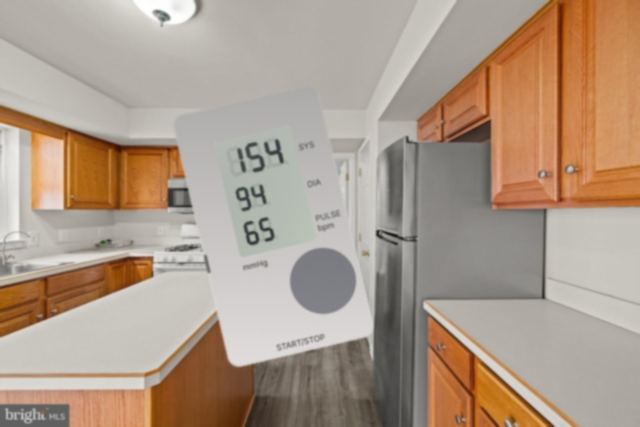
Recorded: 154,mmHg
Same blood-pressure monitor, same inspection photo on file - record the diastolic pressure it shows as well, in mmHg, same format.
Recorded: 94,mmHg
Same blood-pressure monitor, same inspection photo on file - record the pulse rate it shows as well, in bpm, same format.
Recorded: 65,bpm
